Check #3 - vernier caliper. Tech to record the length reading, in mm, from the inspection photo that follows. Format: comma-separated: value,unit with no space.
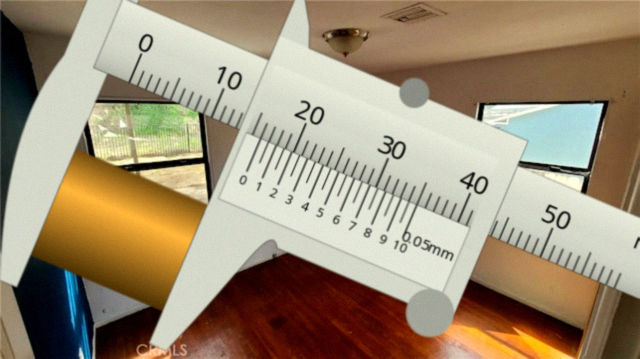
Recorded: 16.0,mm
